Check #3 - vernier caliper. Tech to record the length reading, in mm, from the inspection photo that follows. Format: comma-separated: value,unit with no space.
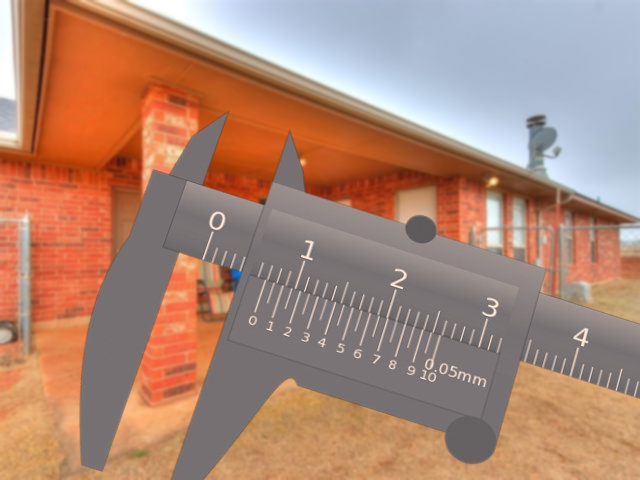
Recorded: 6.8,mm
